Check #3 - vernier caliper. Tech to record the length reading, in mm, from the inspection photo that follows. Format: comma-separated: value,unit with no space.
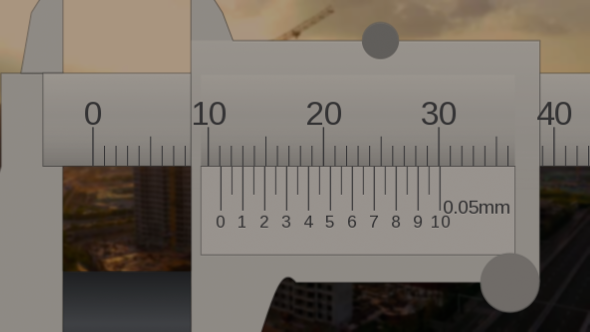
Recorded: 11.1,mm
